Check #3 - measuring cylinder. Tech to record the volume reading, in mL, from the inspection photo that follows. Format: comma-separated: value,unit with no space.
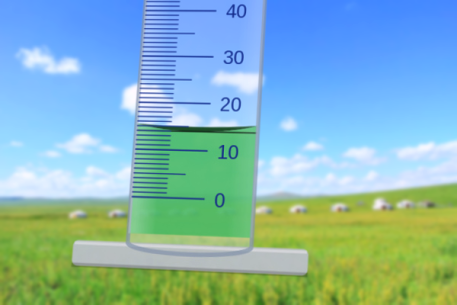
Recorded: 14,mL
